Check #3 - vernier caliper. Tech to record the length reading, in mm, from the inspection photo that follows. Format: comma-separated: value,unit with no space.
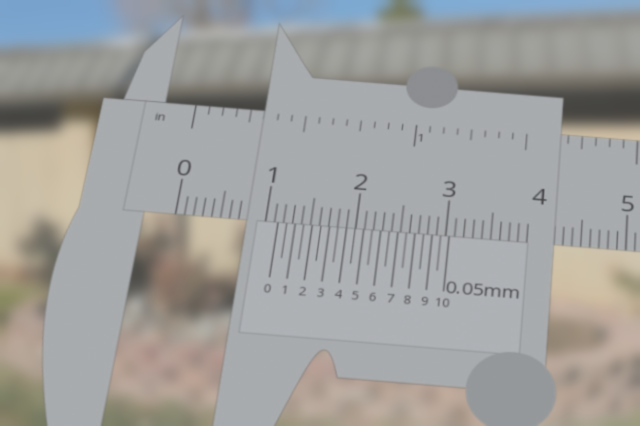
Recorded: 11.4,mm
